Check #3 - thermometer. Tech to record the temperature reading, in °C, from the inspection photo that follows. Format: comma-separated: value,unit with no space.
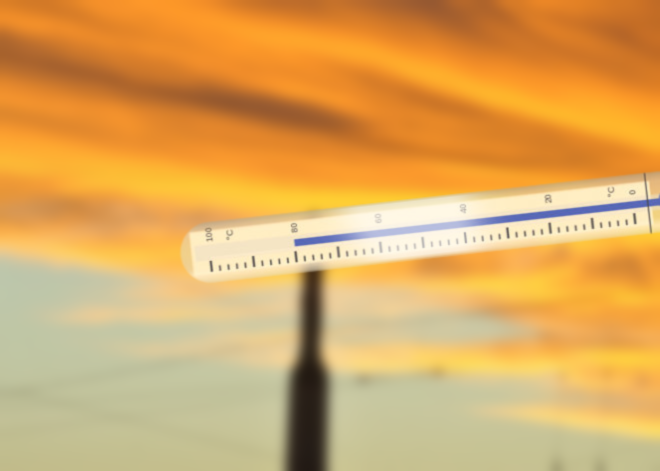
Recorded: 80,°C
